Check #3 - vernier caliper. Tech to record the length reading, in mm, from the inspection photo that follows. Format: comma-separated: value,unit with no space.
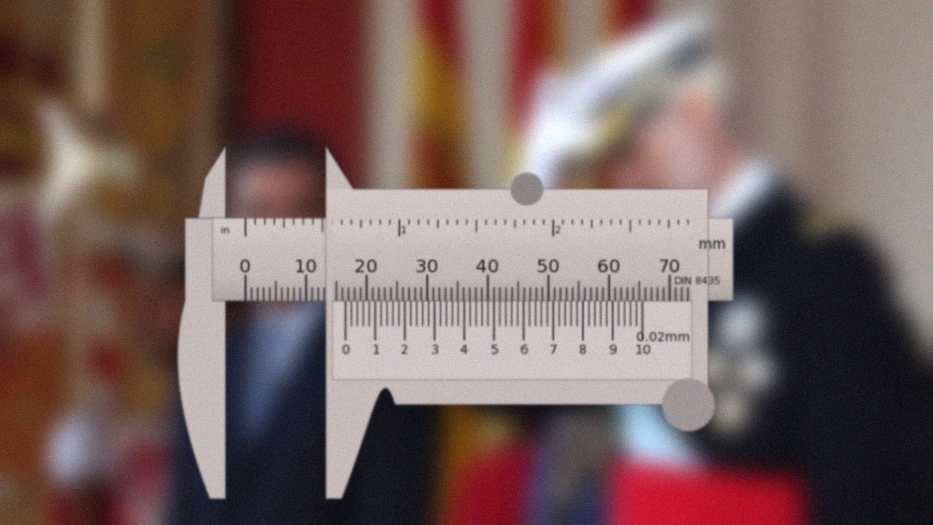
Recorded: 16.5,mm
